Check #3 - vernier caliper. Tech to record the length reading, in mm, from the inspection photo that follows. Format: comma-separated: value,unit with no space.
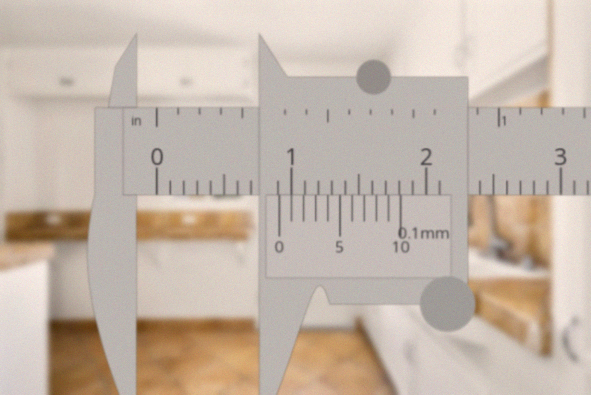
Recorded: 9.1,mm
